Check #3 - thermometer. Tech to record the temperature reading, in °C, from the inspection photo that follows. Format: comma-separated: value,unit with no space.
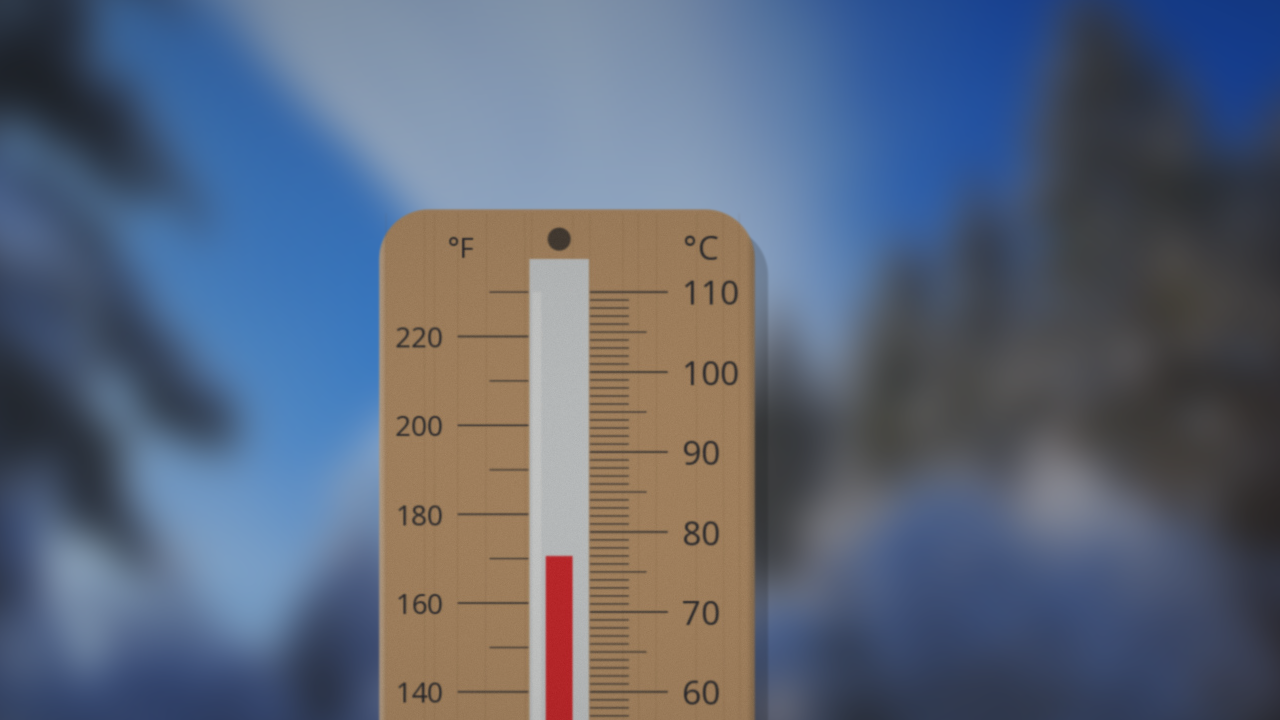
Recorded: 77,°C
